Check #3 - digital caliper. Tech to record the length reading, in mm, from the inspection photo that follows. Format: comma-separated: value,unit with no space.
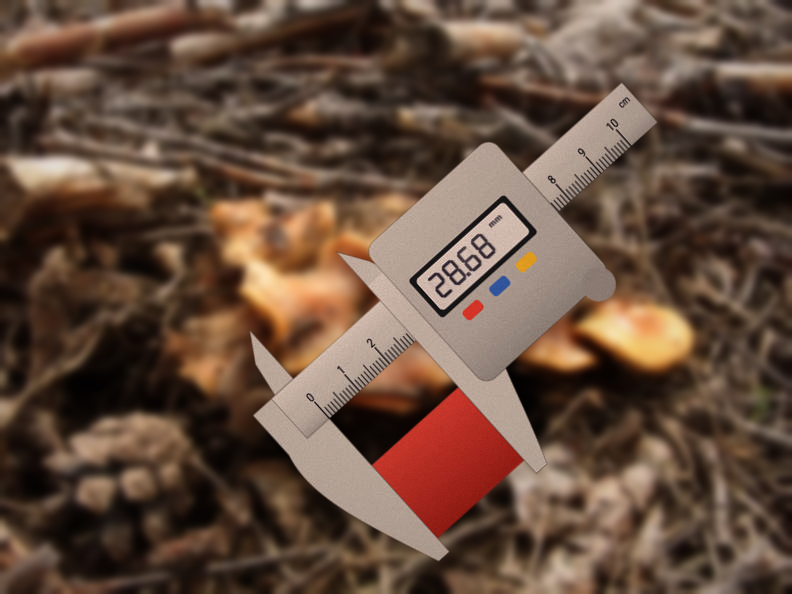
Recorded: 28.68,mm
